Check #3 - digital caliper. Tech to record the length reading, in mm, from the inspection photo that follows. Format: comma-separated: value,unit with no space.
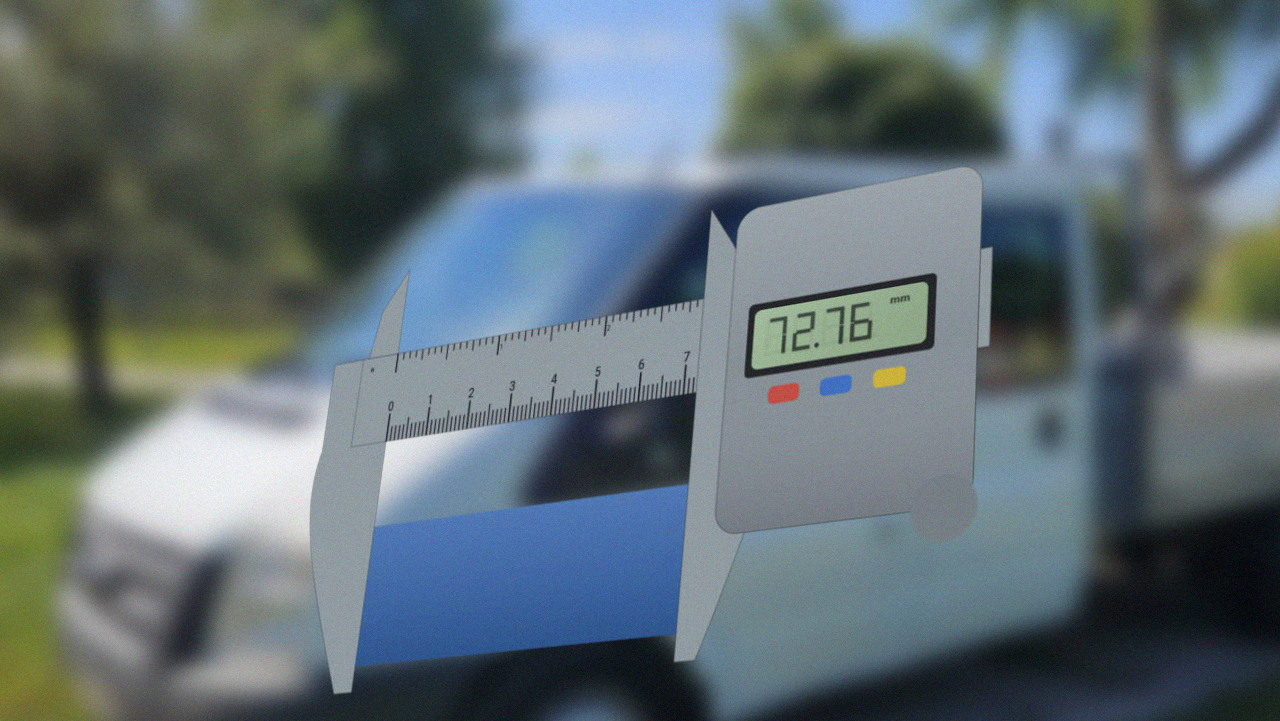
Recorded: 72.76,mm
